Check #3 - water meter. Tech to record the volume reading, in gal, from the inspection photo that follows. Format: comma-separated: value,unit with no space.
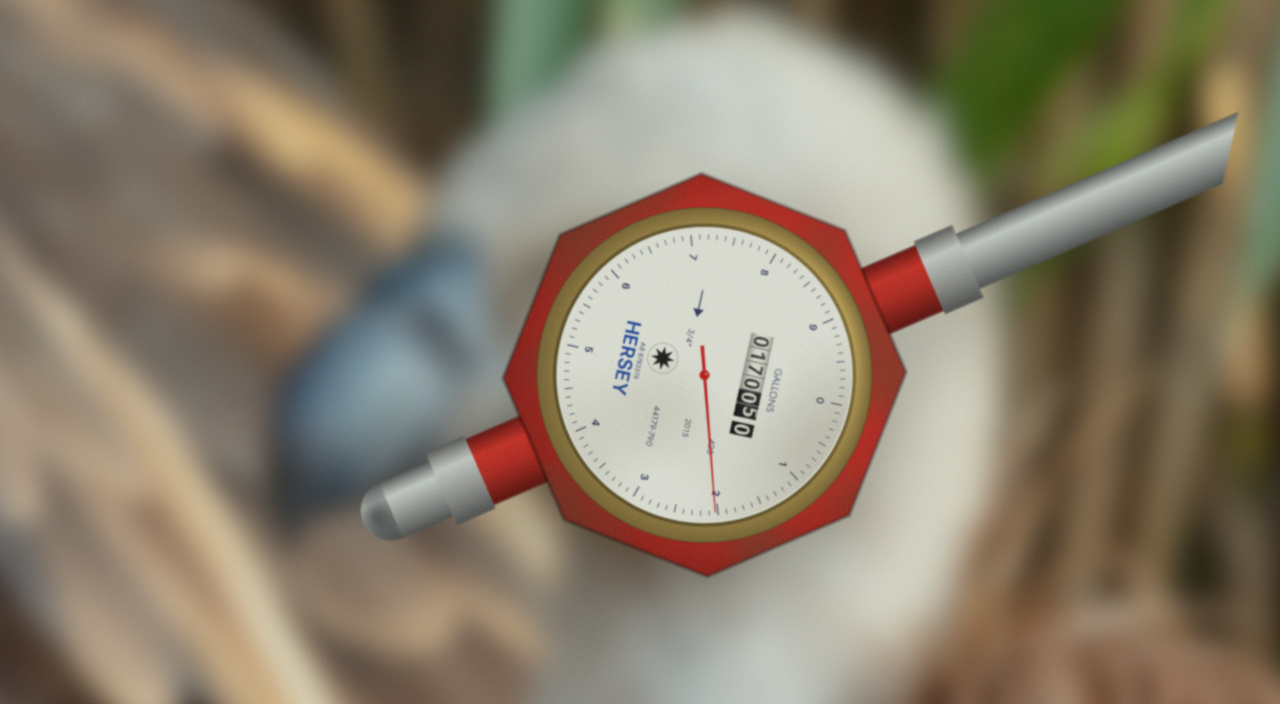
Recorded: 170052.0,gal
